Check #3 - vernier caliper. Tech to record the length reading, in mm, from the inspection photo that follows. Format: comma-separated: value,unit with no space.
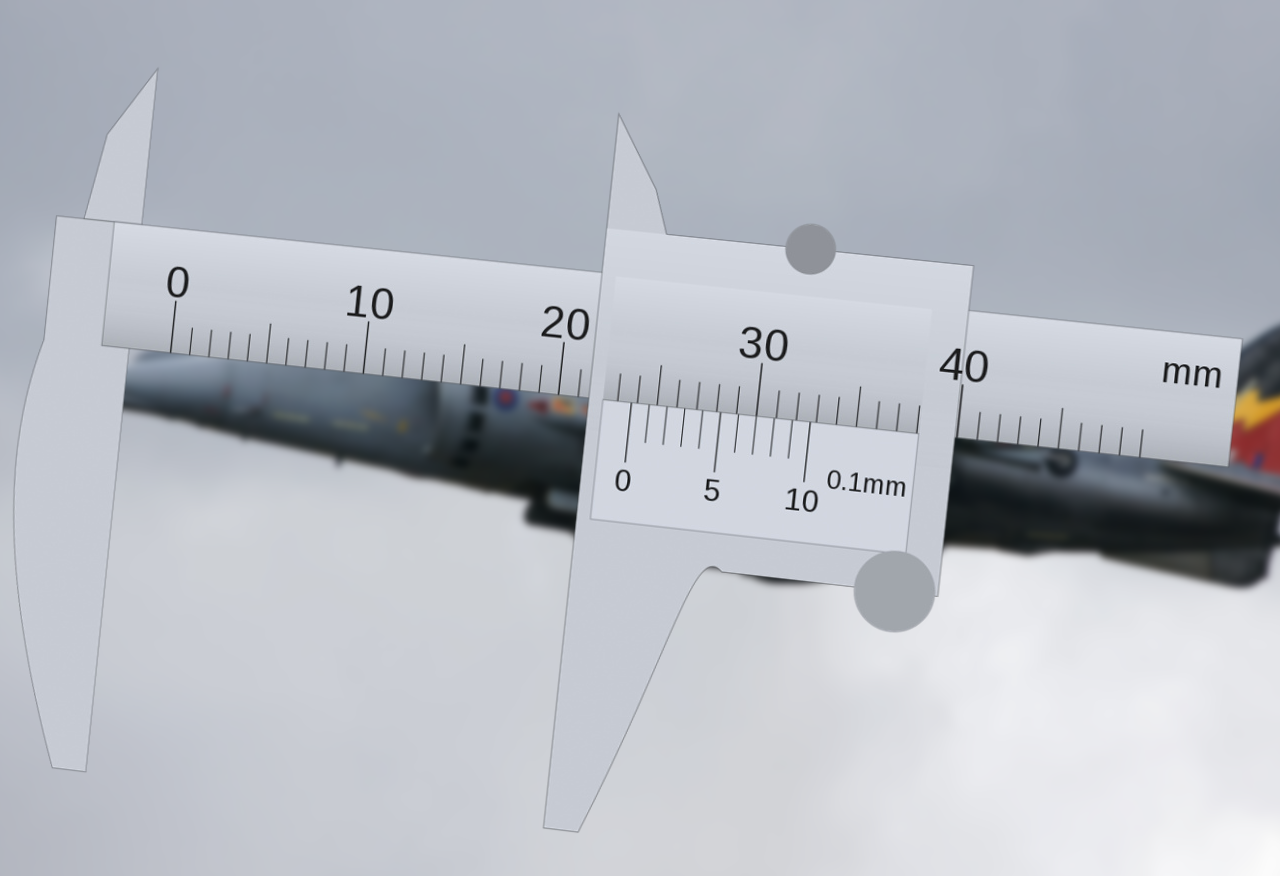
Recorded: 23.7,mm
